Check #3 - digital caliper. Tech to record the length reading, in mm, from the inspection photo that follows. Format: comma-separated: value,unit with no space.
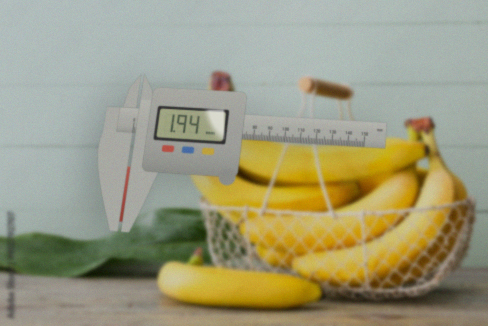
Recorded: 1.94,mm
